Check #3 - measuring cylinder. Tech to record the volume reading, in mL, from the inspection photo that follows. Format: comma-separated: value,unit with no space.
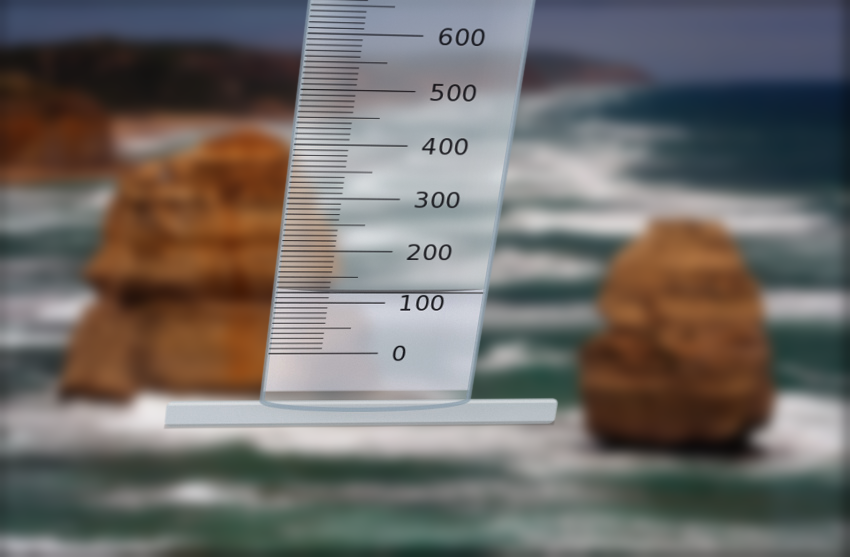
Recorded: 120,mL
